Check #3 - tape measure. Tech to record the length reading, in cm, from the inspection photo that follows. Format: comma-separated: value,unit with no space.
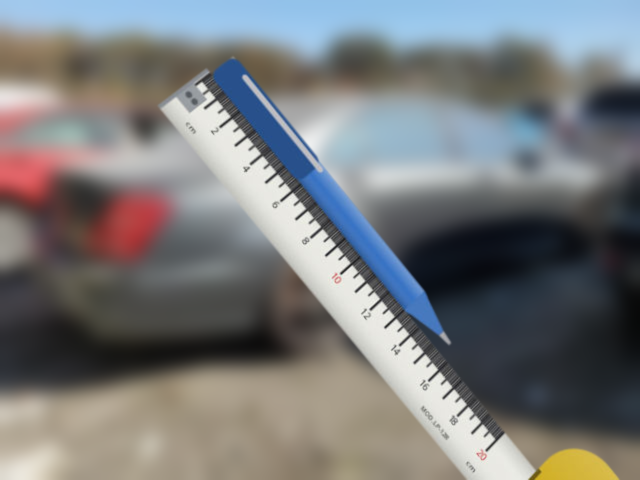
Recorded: 15.5,cm
